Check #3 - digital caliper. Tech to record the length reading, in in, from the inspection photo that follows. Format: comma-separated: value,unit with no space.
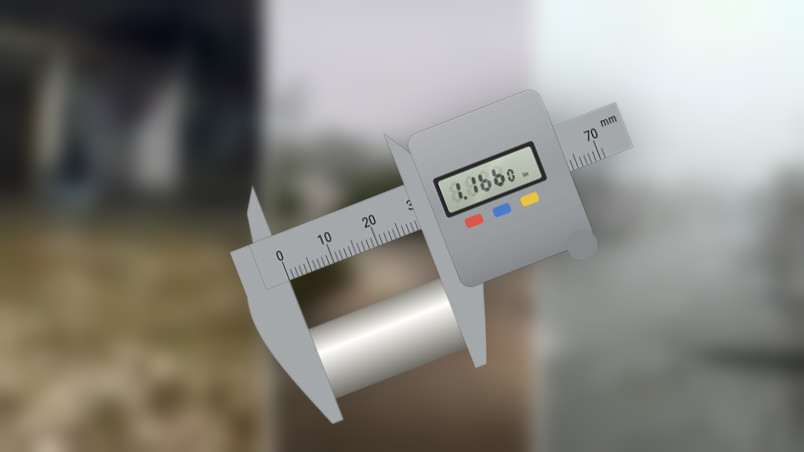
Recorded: 1.1660,in
